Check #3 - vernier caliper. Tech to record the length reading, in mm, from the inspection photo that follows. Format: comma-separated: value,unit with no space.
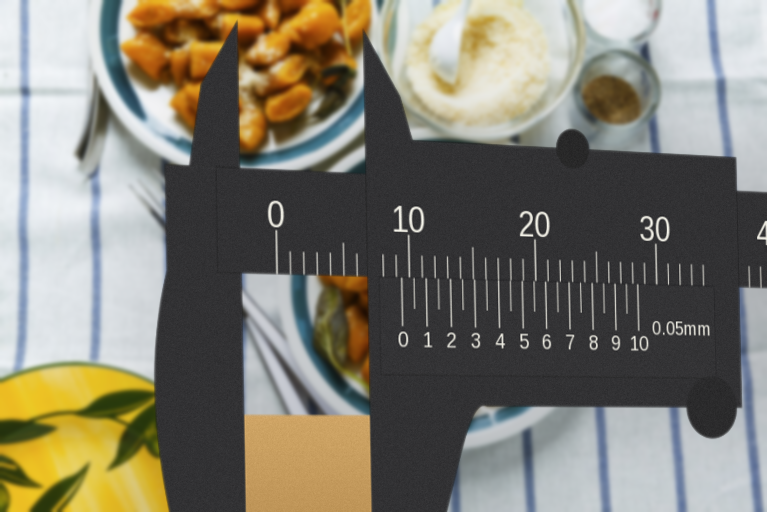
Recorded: 9.4,mm
